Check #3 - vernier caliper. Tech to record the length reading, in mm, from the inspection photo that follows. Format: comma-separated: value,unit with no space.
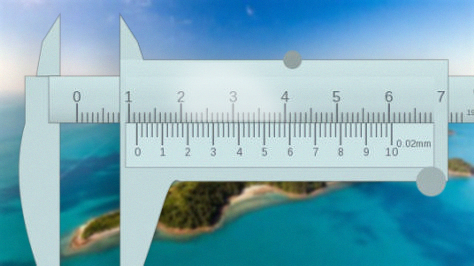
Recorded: 11.5,mm
